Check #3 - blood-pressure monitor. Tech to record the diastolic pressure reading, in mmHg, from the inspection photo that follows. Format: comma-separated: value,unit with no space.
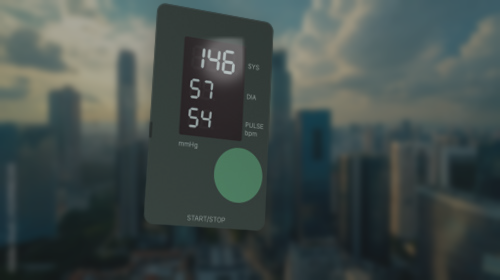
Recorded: 57,mmHg
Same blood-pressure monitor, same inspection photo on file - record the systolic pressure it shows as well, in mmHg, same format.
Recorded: 146,mmHg
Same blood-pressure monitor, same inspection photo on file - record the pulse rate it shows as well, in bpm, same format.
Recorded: 54,bpm
